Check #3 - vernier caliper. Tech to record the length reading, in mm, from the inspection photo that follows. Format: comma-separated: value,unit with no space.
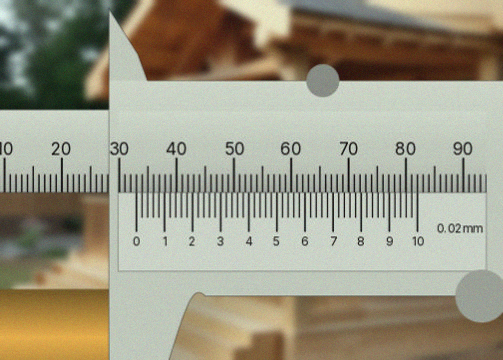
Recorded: 33.0,mm
